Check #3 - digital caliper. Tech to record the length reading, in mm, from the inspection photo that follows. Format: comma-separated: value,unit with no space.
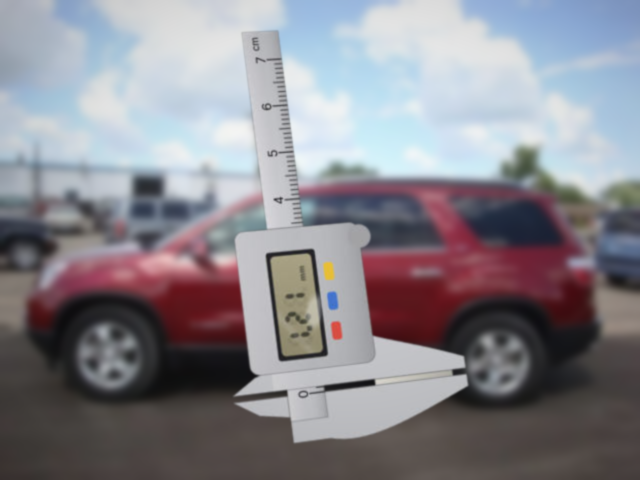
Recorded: 1.21,mm
